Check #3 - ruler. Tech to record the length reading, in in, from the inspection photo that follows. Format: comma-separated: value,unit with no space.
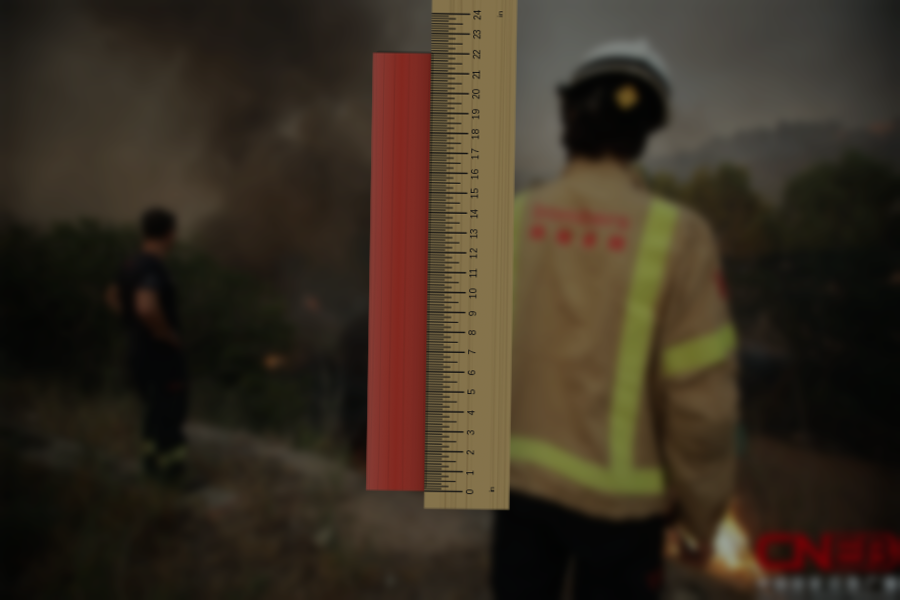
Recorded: 22,in
